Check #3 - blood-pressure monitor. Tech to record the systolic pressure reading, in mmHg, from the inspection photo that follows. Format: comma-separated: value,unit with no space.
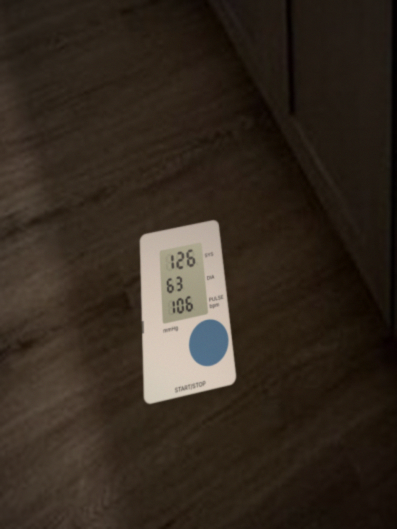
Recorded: 126,mmHg
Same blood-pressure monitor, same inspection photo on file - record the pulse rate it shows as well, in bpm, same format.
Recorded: 106,bpm
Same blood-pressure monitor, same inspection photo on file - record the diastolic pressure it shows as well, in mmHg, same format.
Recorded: 63,mmHg
